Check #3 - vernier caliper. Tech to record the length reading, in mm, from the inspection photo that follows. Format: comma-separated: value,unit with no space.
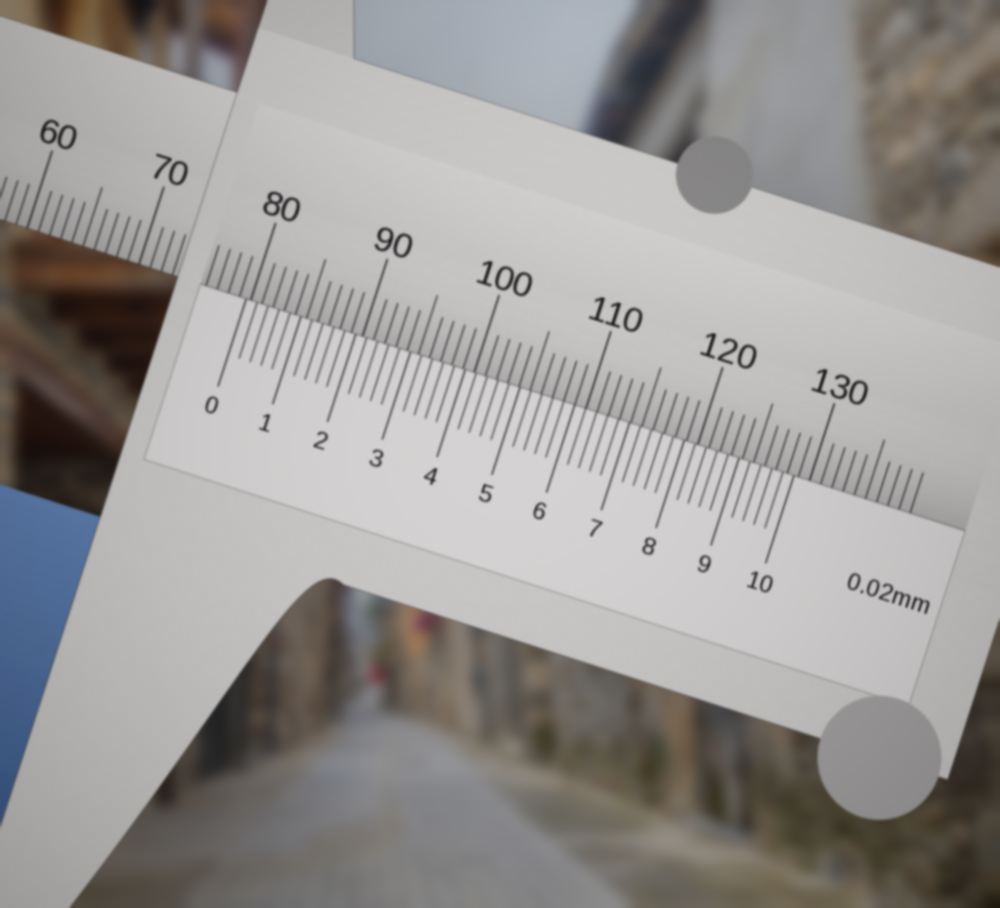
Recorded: 79.6,mm
